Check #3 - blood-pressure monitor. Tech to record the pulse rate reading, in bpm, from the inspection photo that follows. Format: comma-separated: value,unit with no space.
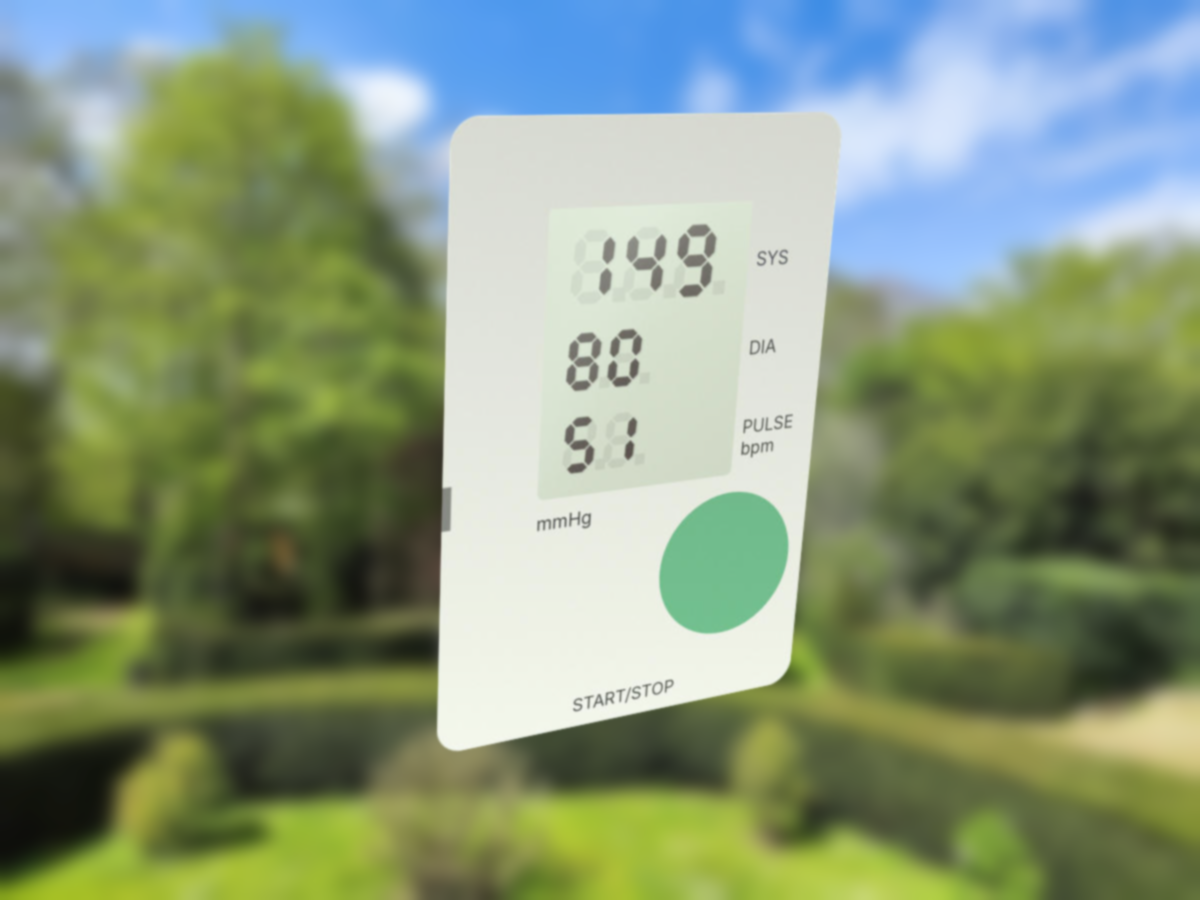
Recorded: 51,bpm
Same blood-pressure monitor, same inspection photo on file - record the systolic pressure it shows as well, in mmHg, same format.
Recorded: 149,mmHg
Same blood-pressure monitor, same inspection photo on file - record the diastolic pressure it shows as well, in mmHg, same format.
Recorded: 80,mmHg
